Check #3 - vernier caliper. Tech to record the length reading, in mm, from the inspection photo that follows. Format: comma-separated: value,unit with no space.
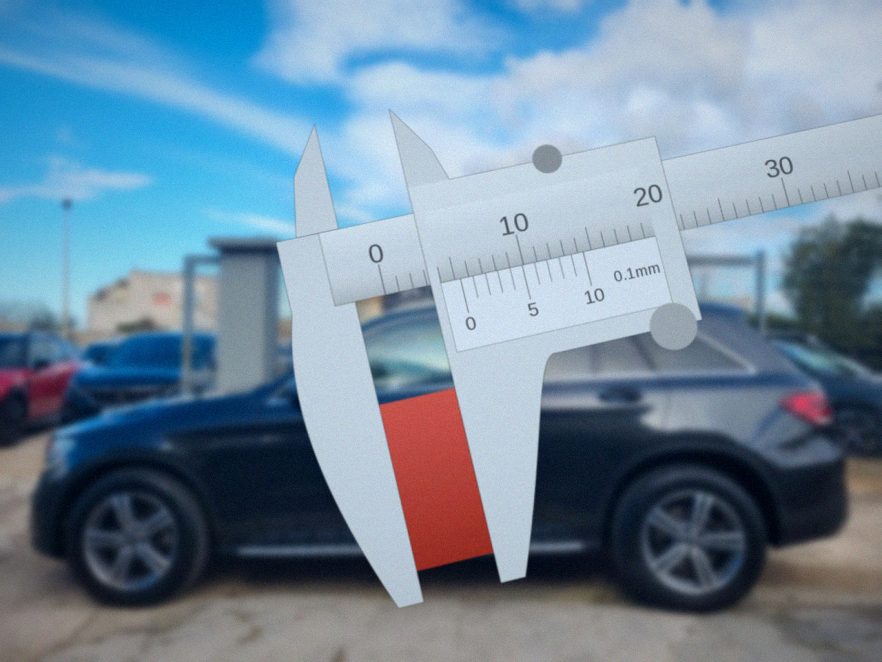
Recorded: 5.4,mm
